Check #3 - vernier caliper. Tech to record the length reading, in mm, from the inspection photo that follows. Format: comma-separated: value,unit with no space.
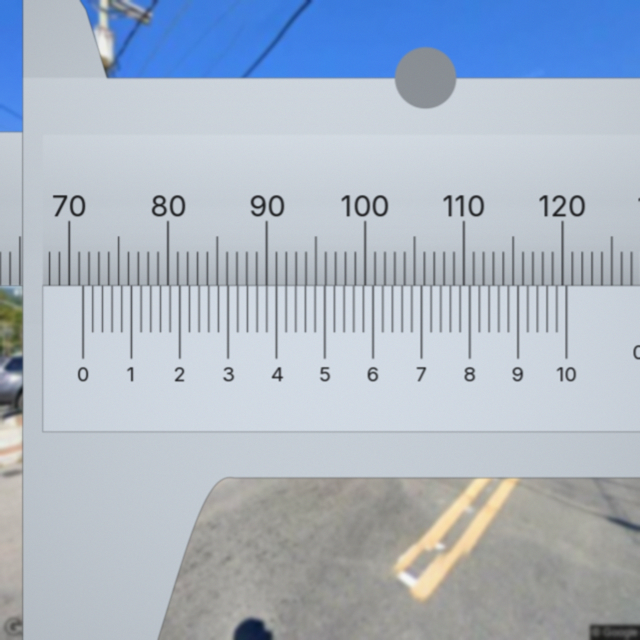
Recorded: 71.4,mm
